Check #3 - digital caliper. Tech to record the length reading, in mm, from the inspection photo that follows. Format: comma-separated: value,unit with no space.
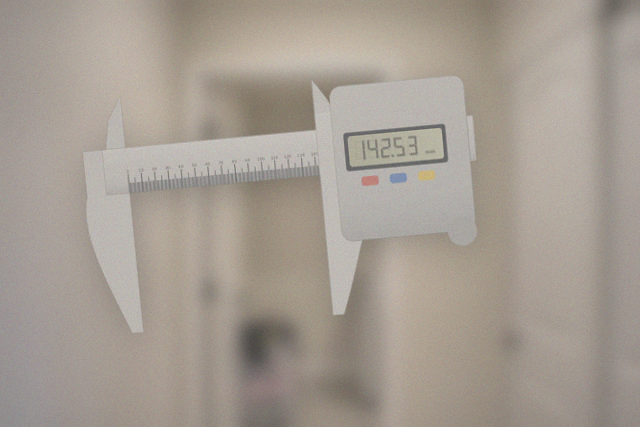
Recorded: 142.53,mm
